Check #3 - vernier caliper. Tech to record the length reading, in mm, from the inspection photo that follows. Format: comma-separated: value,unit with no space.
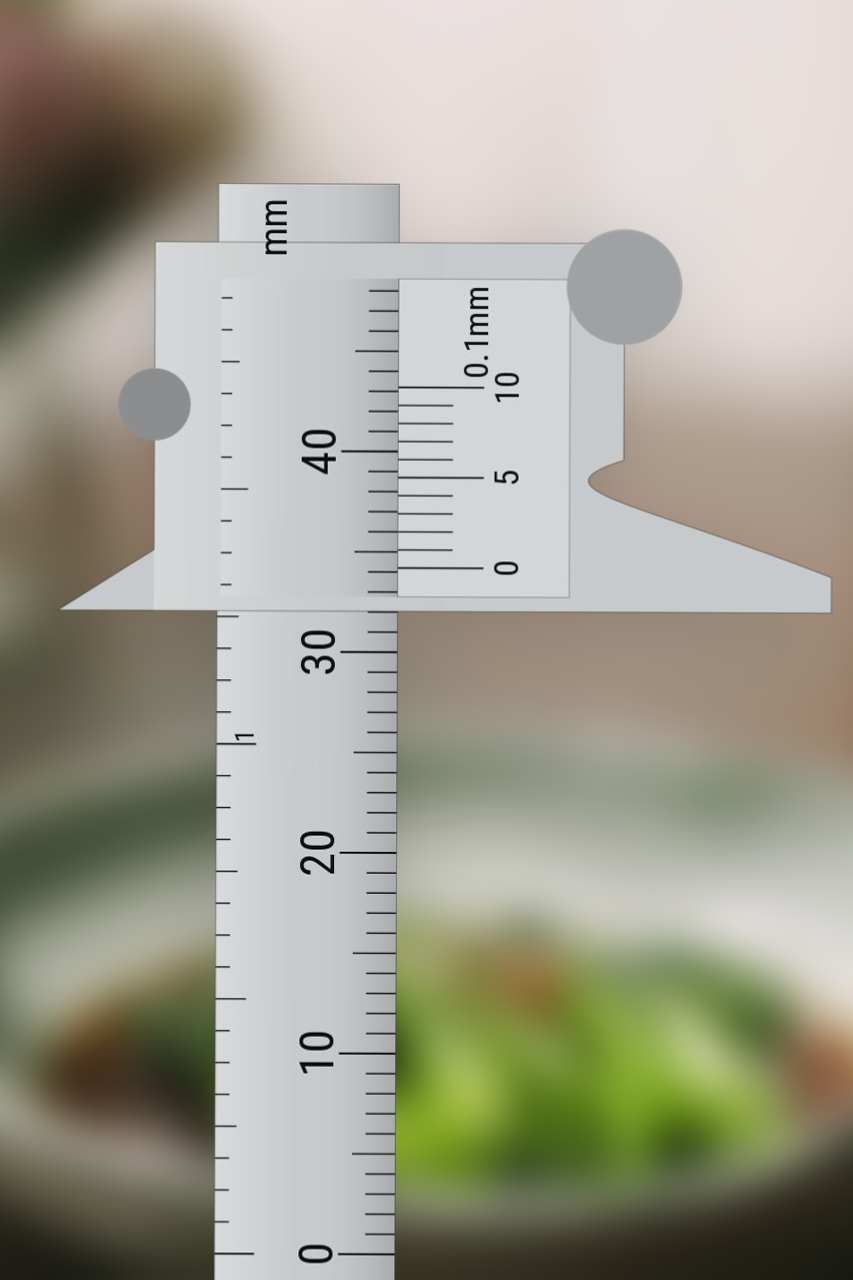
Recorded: 34.2,mm
